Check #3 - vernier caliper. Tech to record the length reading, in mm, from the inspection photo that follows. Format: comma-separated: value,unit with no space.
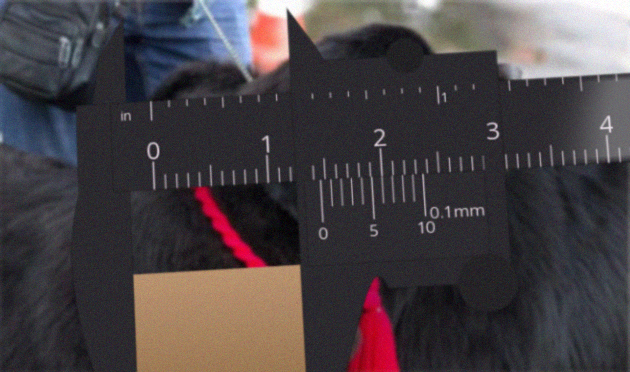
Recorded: 14.6,mm
